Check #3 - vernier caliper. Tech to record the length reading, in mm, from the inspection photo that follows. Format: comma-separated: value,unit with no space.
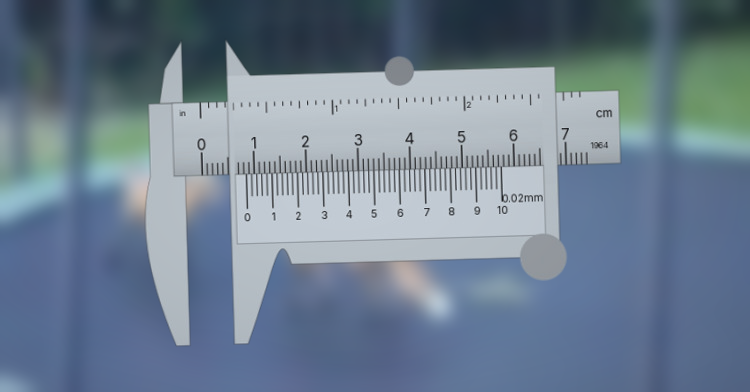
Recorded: 8.5,mm
